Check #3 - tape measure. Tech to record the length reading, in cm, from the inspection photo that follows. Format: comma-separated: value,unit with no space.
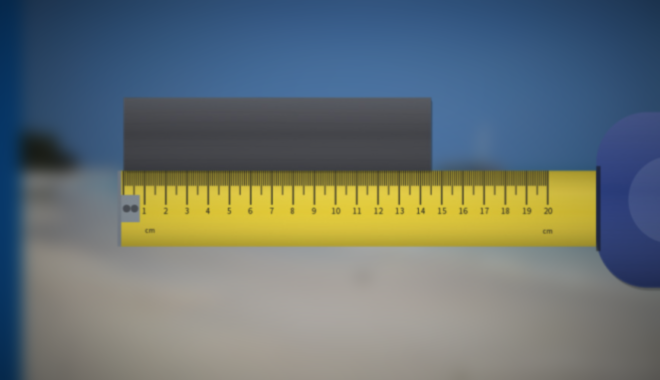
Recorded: 14.5,cm
